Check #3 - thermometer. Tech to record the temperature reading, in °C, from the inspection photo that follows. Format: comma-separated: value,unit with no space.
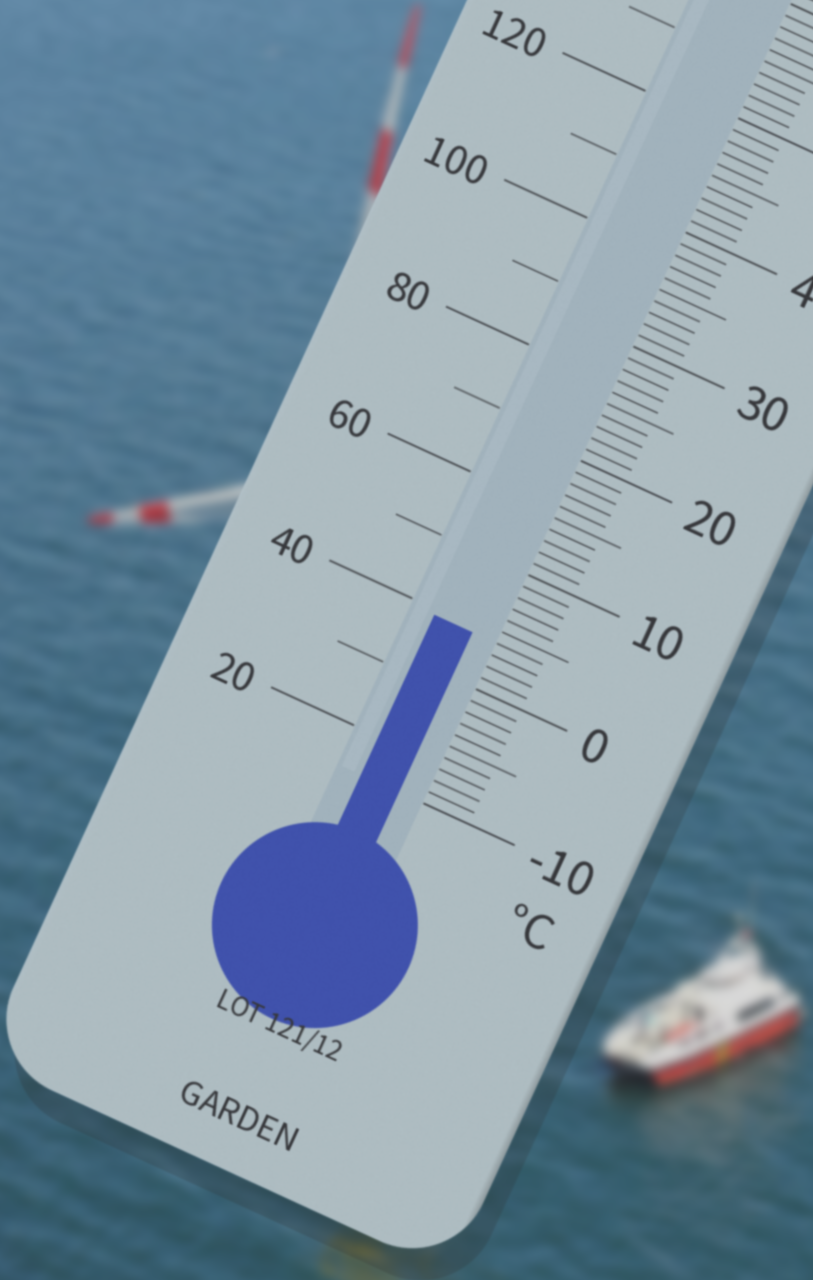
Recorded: 4,°C
